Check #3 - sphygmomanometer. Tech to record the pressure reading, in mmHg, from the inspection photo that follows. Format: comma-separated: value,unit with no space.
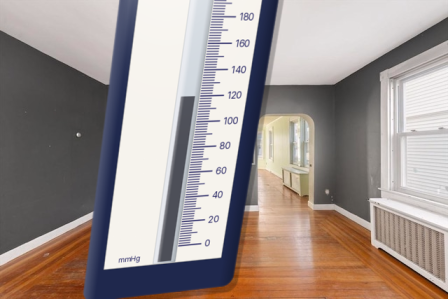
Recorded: 120,mmHg
